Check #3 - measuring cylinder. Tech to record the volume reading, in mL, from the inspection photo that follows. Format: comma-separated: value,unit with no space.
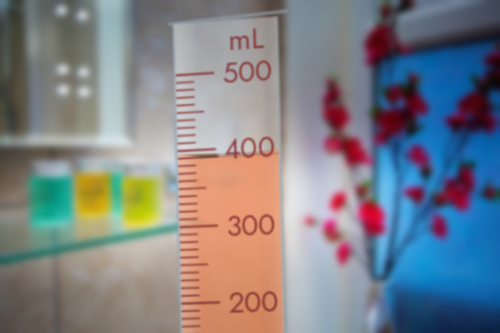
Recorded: 390,mL
